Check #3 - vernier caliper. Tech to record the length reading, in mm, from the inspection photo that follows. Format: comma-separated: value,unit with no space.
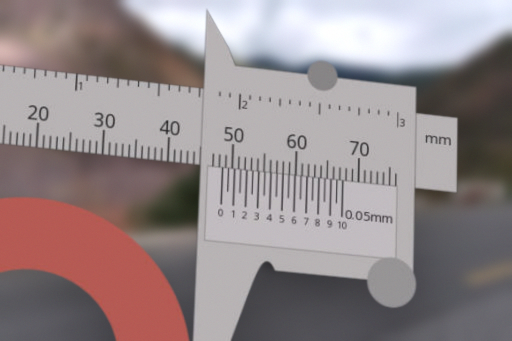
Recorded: 48.5,mm
